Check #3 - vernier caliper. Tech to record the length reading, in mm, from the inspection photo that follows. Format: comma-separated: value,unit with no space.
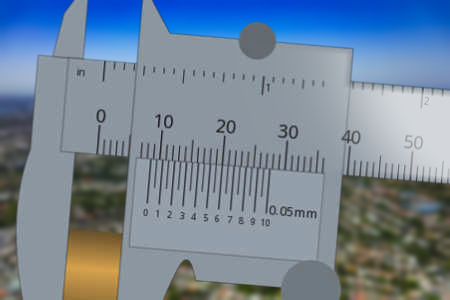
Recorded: 8.6,mm
